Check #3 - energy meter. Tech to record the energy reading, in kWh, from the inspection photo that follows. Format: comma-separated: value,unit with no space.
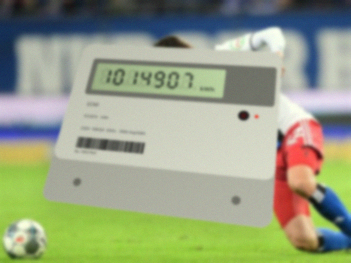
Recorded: 1014907,kWh
